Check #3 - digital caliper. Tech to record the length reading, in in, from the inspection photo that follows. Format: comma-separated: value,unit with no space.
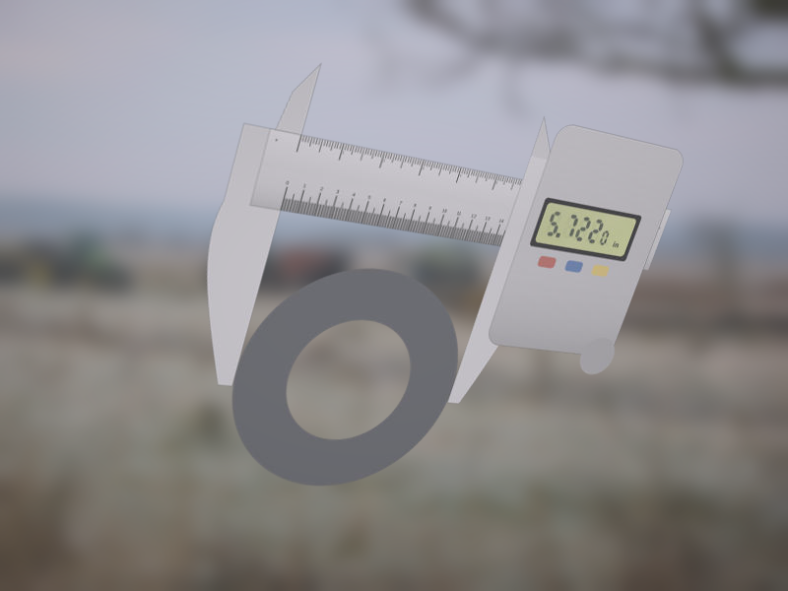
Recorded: 5.7220,in
